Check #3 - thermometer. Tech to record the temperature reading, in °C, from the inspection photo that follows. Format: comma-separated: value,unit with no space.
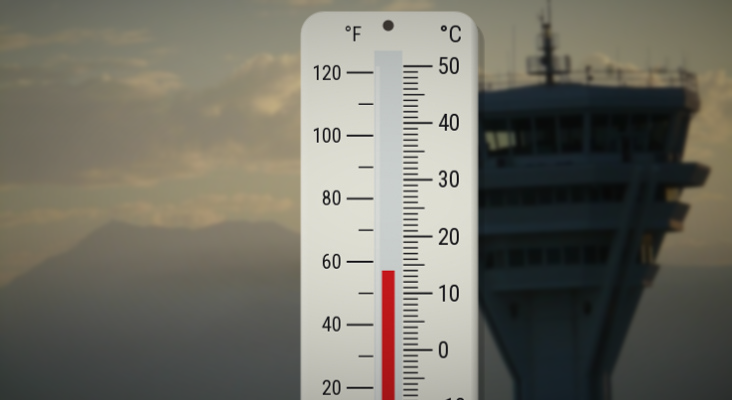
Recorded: 14,°C
